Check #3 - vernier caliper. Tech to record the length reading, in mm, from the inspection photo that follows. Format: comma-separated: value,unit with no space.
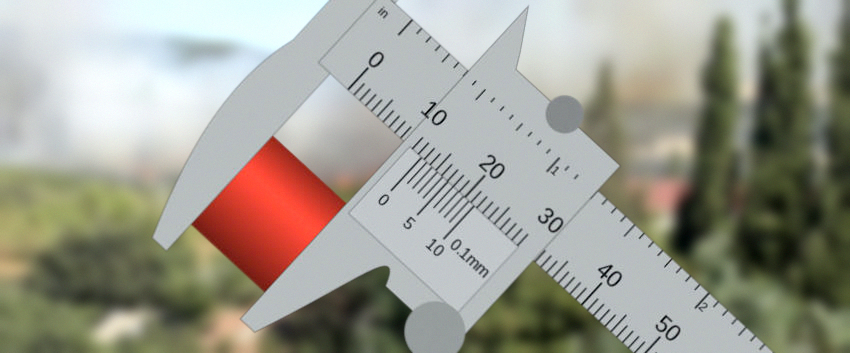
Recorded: 12.6,mm
